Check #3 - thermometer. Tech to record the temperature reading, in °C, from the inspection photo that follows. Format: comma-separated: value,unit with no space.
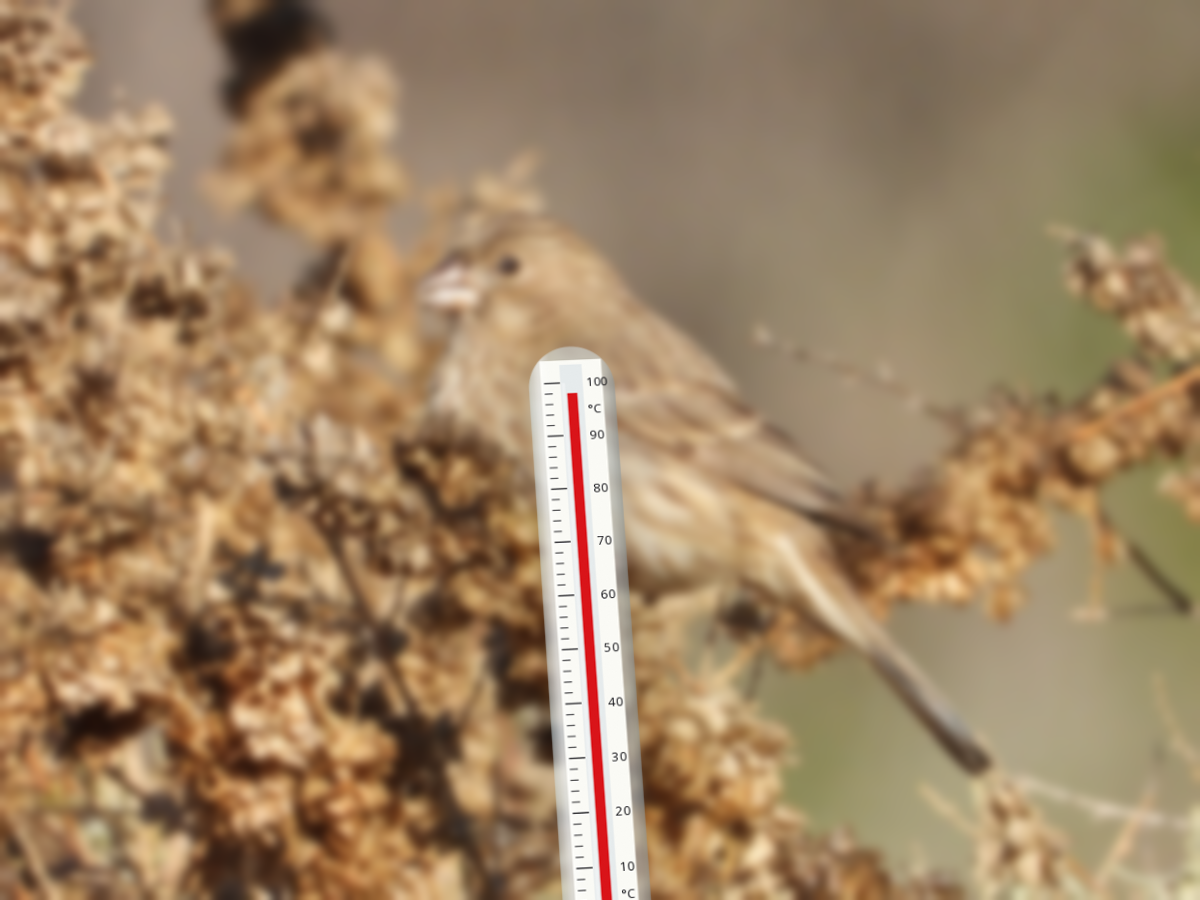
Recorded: 98,°C
